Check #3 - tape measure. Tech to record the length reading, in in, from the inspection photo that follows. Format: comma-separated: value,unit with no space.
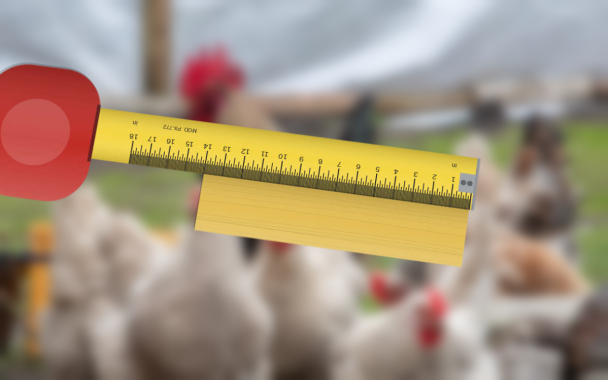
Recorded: 14,in
